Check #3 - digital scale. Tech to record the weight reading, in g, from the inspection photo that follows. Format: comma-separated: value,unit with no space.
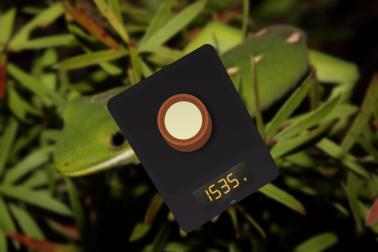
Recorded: 1535,g
